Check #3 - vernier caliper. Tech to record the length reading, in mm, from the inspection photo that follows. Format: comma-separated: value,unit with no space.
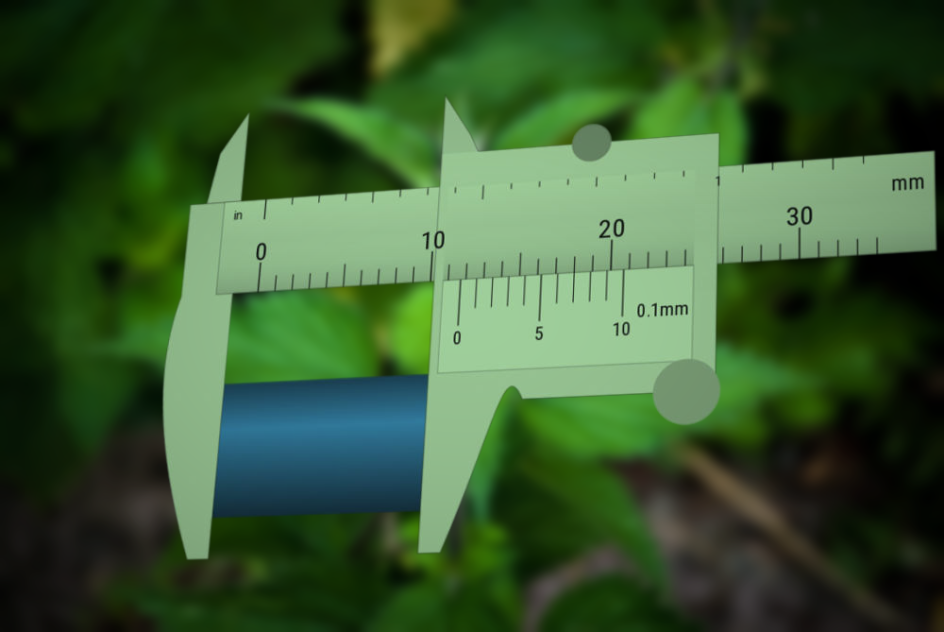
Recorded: 11.7,mm
